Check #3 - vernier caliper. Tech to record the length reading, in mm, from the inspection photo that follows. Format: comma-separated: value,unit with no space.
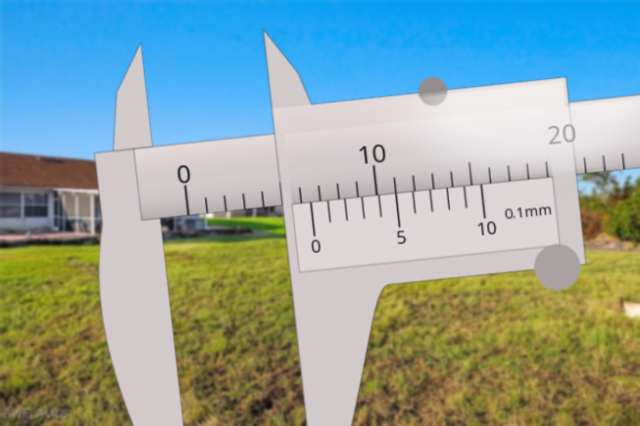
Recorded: 6.5,mm
